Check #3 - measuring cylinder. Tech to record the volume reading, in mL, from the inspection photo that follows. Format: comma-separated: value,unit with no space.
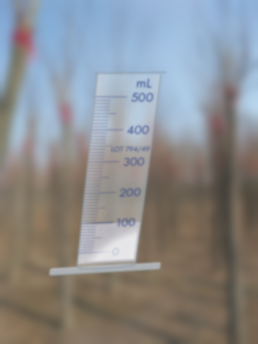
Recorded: 100,mL
